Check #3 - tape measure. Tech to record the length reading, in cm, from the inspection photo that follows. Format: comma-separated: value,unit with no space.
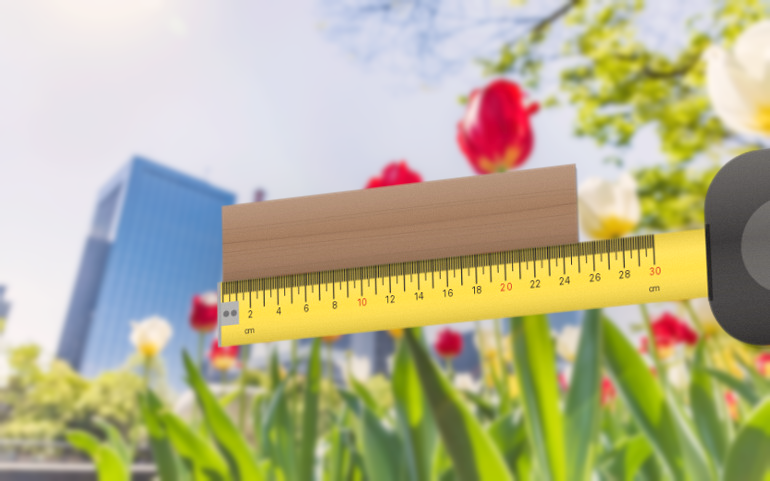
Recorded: 25,cm
